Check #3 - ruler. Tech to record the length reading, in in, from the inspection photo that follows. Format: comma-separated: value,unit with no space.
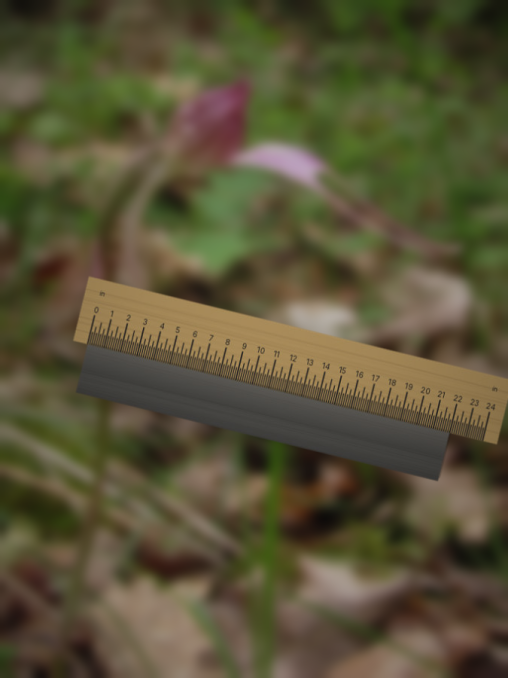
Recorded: 22,in
